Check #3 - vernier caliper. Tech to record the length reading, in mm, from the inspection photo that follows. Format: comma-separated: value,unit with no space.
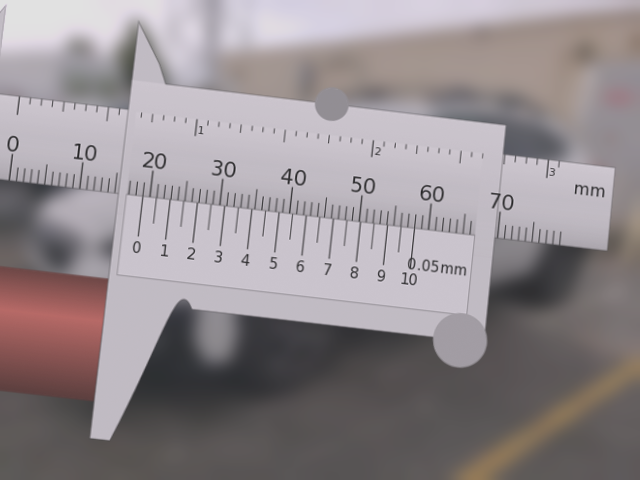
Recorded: 19.0,mm
